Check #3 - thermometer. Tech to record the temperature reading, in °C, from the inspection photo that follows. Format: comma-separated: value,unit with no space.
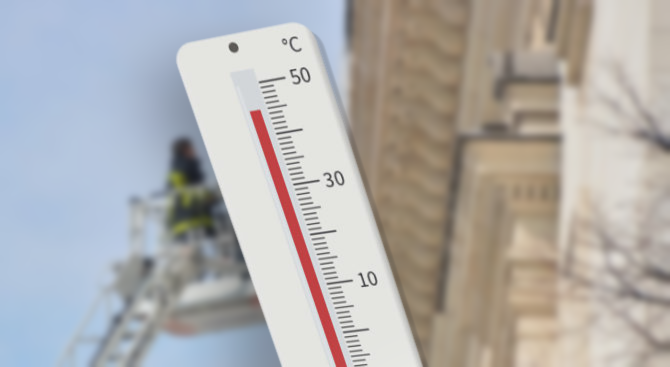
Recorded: 45,°C
